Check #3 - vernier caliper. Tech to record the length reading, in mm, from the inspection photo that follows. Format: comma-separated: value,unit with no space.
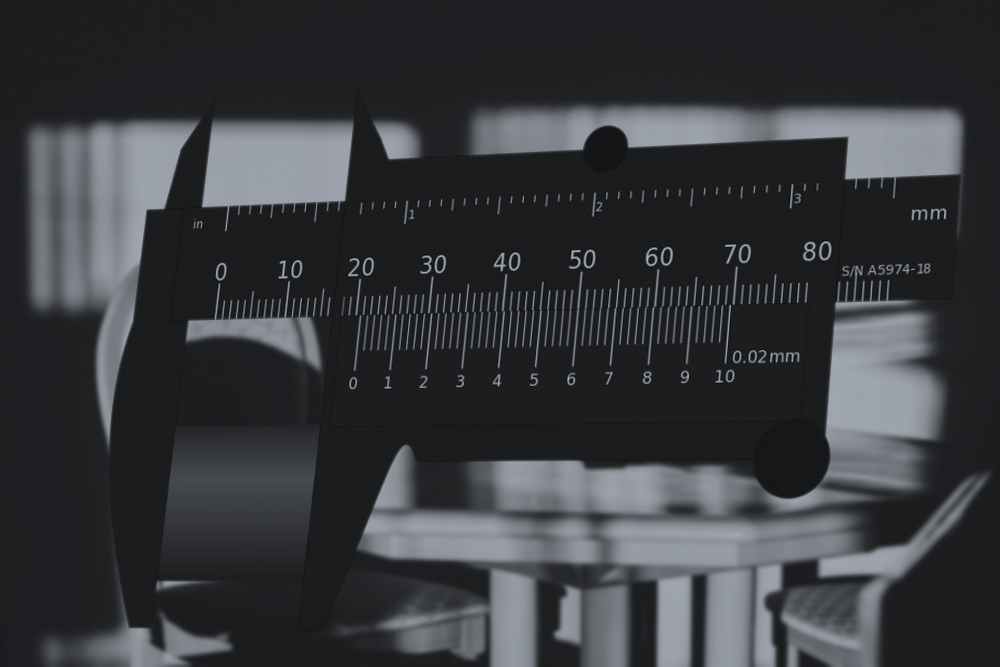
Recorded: 20.6,mm
